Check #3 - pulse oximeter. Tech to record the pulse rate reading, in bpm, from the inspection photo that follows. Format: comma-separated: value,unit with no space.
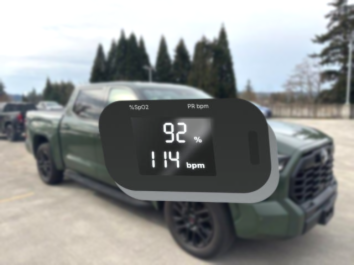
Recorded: 114,bpm
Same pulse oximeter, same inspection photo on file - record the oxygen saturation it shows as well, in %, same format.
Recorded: 92,%
